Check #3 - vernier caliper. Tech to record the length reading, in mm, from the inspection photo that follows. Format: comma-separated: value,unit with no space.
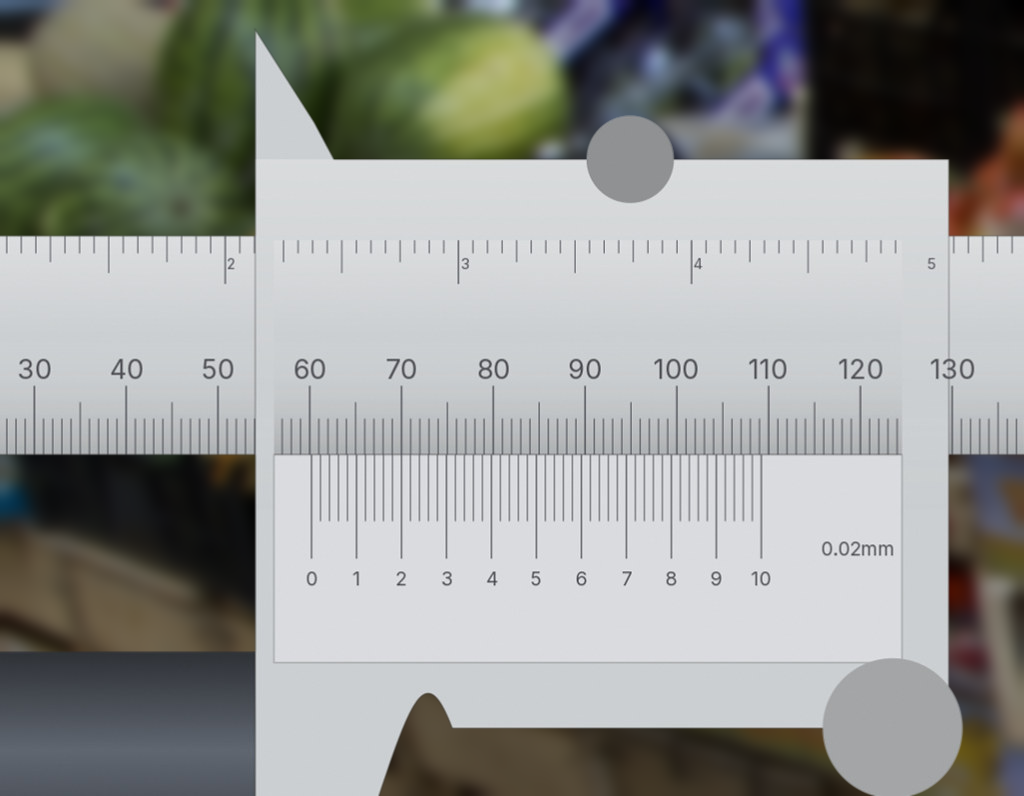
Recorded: 60.2,mm
